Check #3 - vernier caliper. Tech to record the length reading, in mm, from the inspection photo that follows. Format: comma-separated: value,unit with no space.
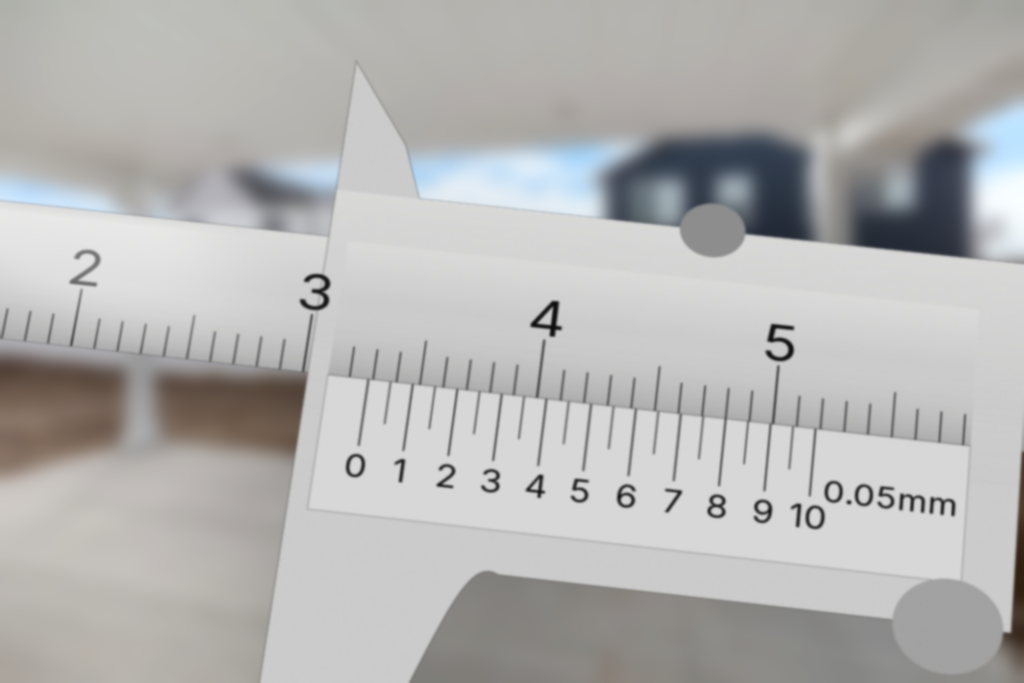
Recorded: 32.8,mm
